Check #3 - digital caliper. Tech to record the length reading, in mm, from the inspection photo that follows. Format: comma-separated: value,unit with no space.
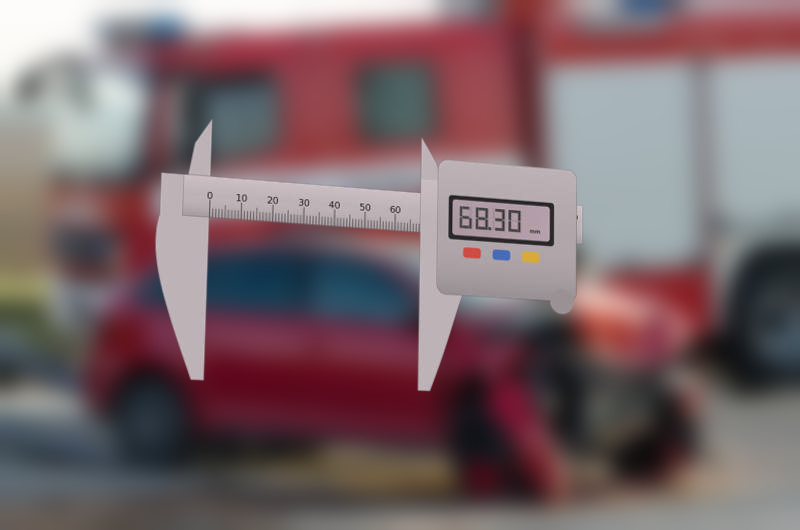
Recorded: 68.30,mm
